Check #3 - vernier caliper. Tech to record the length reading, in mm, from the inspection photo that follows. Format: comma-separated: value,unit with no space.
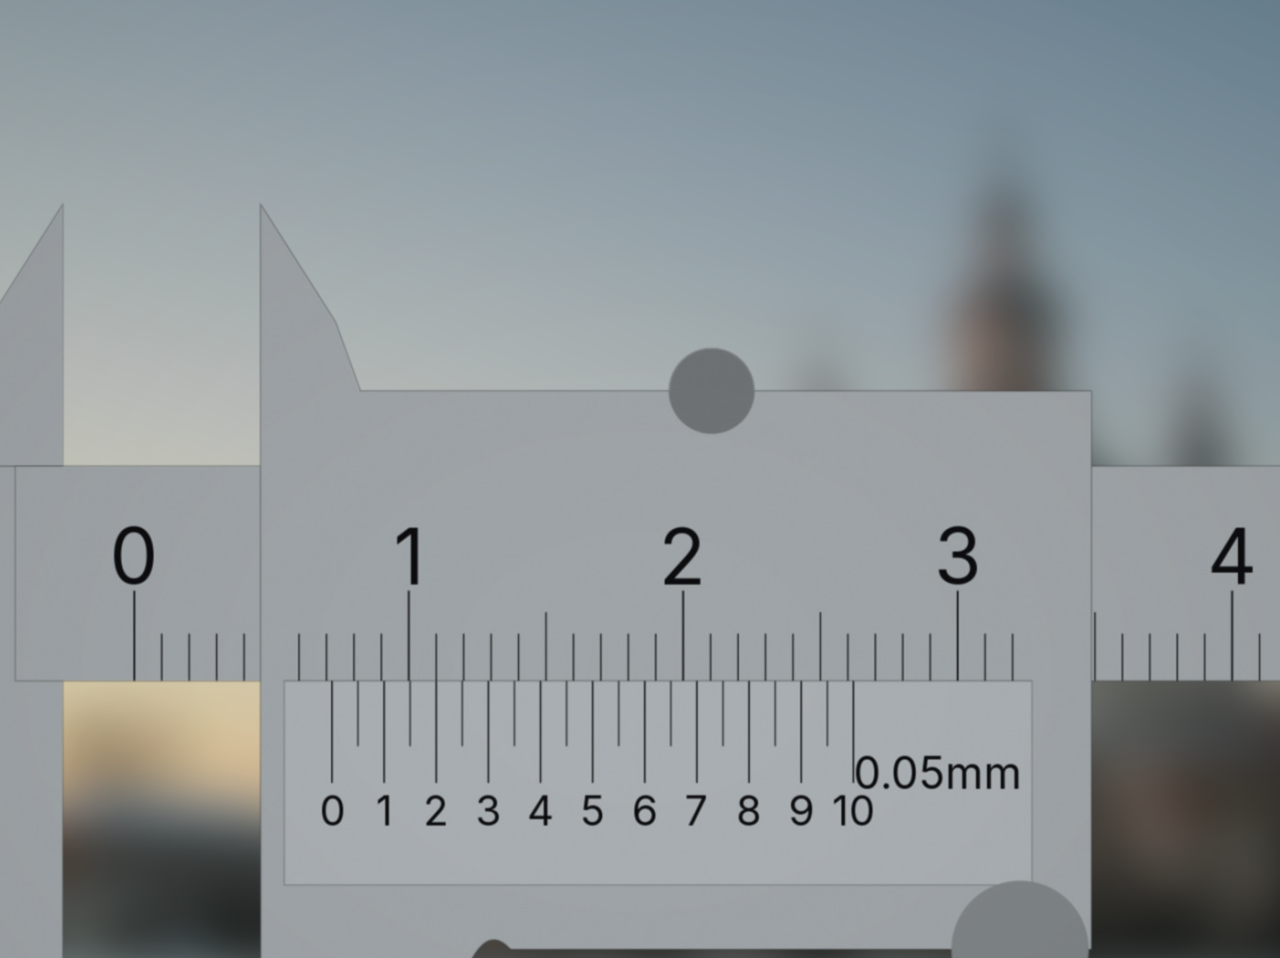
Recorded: 7.20,mm
